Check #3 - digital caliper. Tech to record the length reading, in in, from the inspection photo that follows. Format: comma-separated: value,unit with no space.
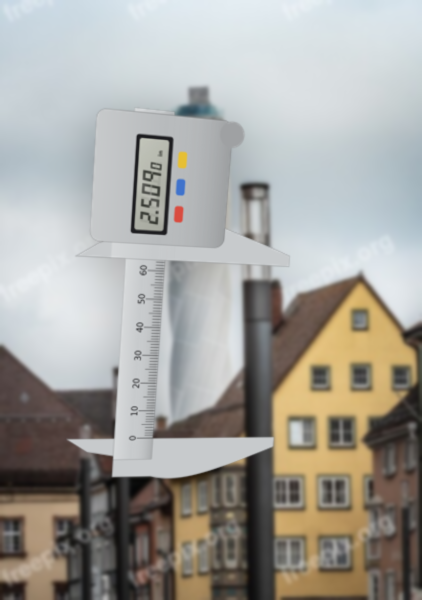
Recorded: 2.5090,in
